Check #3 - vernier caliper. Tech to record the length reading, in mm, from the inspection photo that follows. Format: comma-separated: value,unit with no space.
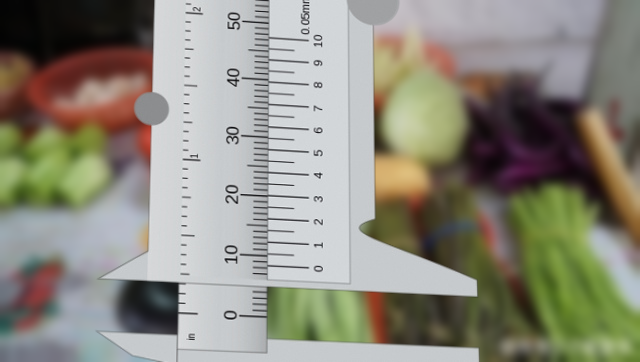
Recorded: 8.4,mm
